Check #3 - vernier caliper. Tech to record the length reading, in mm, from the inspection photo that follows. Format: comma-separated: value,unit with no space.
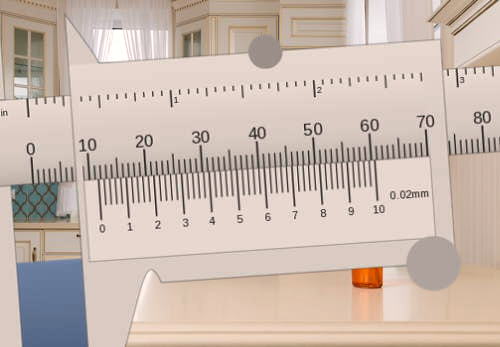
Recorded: 11.6,mm
